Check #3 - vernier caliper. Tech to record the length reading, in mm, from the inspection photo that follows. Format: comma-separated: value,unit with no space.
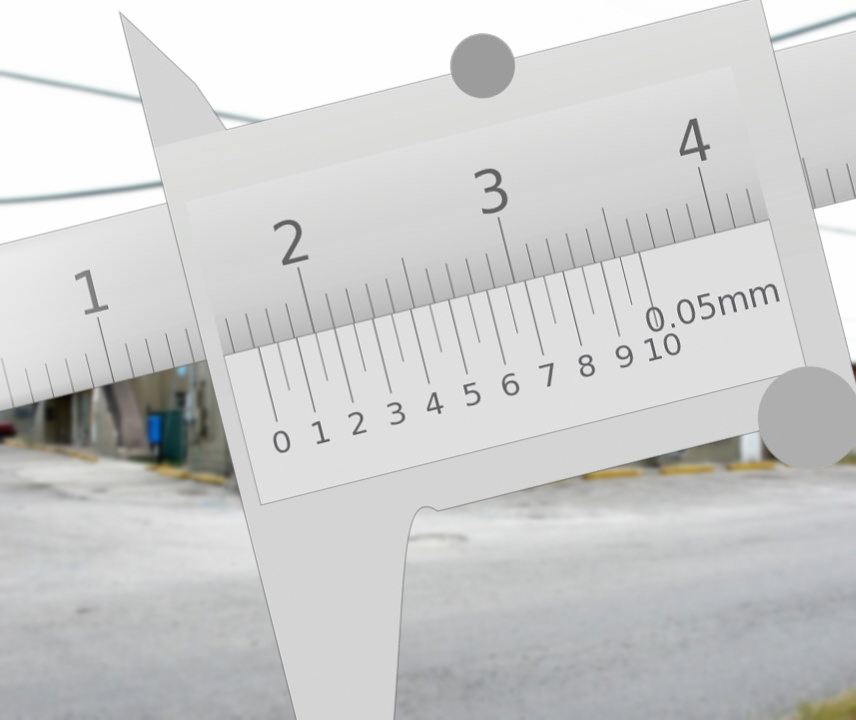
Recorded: 17.2,mm
